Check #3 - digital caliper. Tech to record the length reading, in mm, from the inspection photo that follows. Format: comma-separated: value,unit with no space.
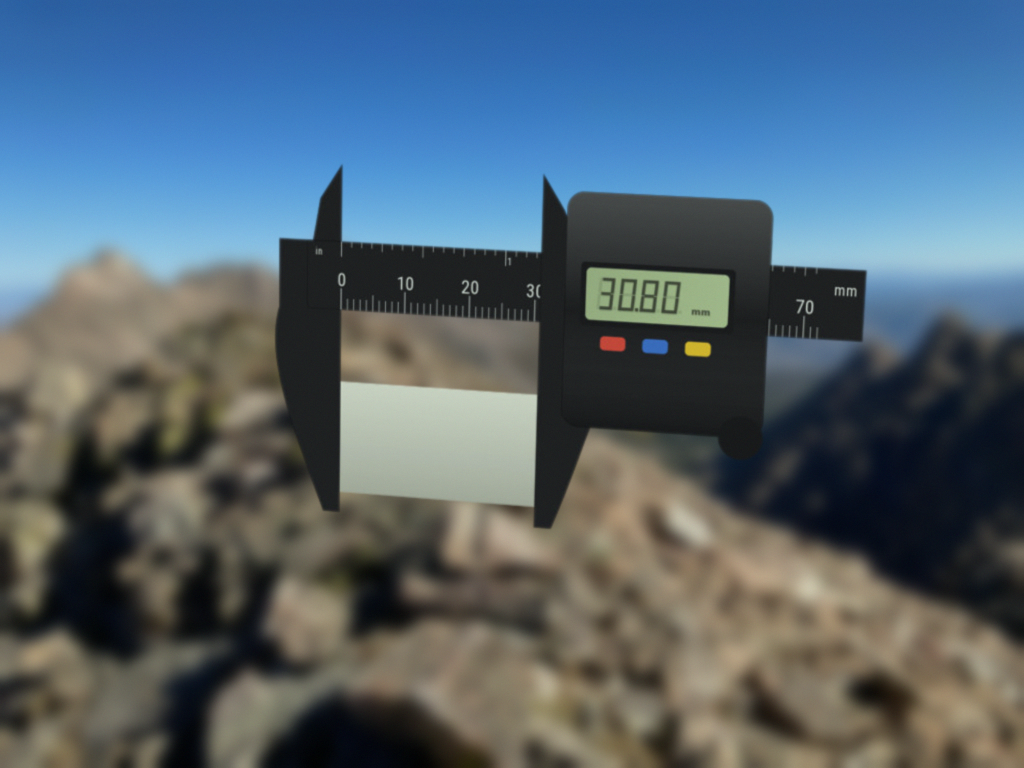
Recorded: 30.80,mm
